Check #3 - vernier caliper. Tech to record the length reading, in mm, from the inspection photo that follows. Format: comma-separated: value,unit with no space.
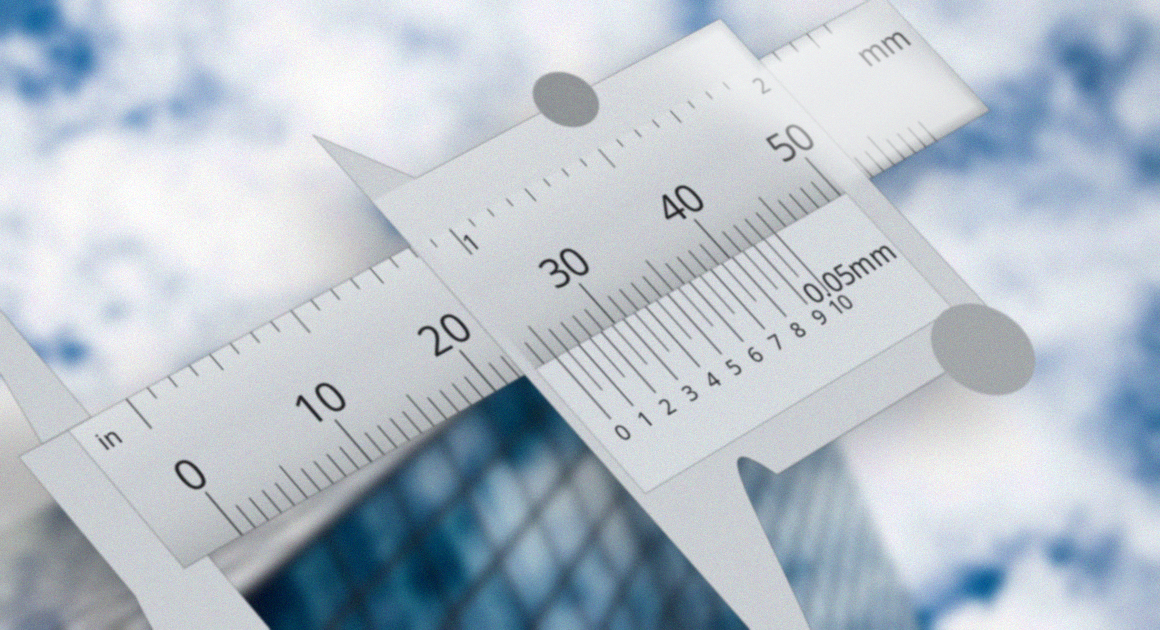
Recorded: 25.0,mm
